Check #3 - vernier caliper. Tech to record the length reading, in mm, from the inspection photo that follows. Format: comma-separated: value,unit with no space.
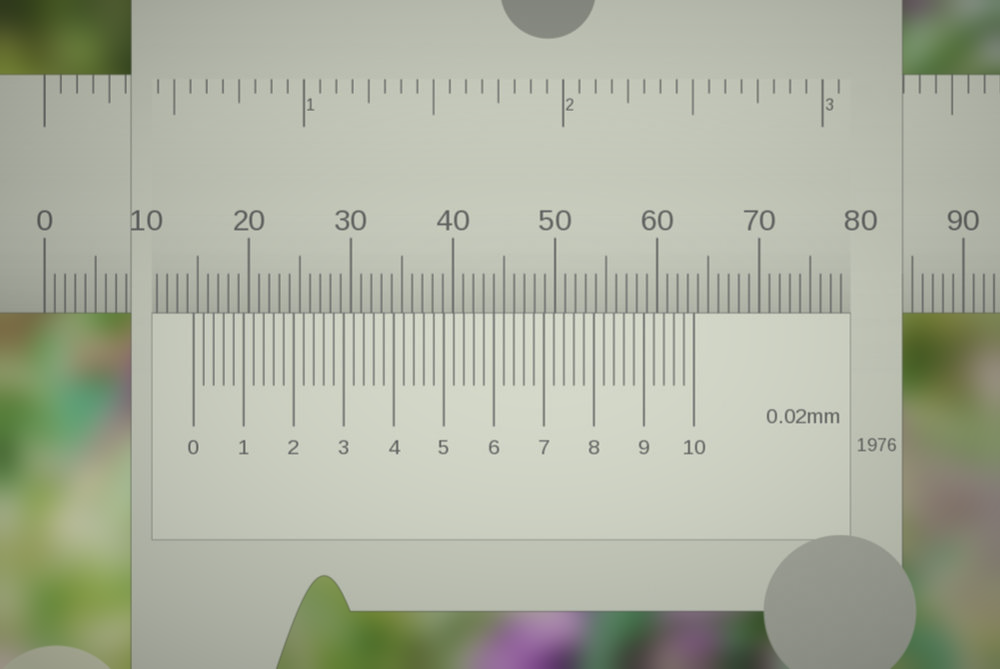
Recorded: 14.6,mm
